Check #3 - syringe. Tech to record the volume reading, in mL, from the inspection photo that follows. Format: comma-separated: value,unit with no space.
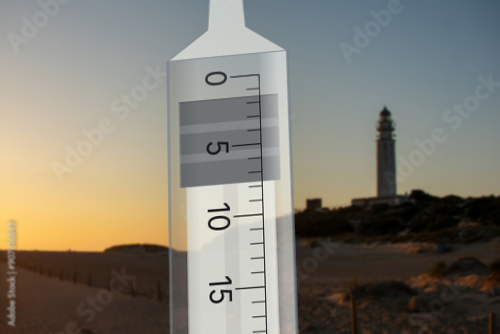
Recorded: 1.5,mL
